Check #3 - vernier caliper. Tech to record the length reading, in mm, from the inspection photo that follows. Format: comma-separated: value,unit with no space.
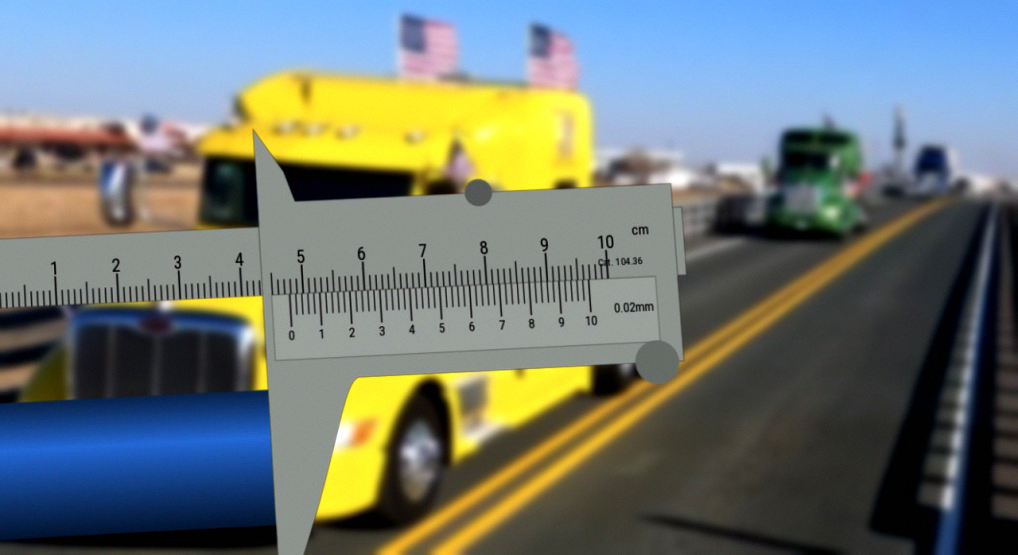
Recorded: 47.8,mm
